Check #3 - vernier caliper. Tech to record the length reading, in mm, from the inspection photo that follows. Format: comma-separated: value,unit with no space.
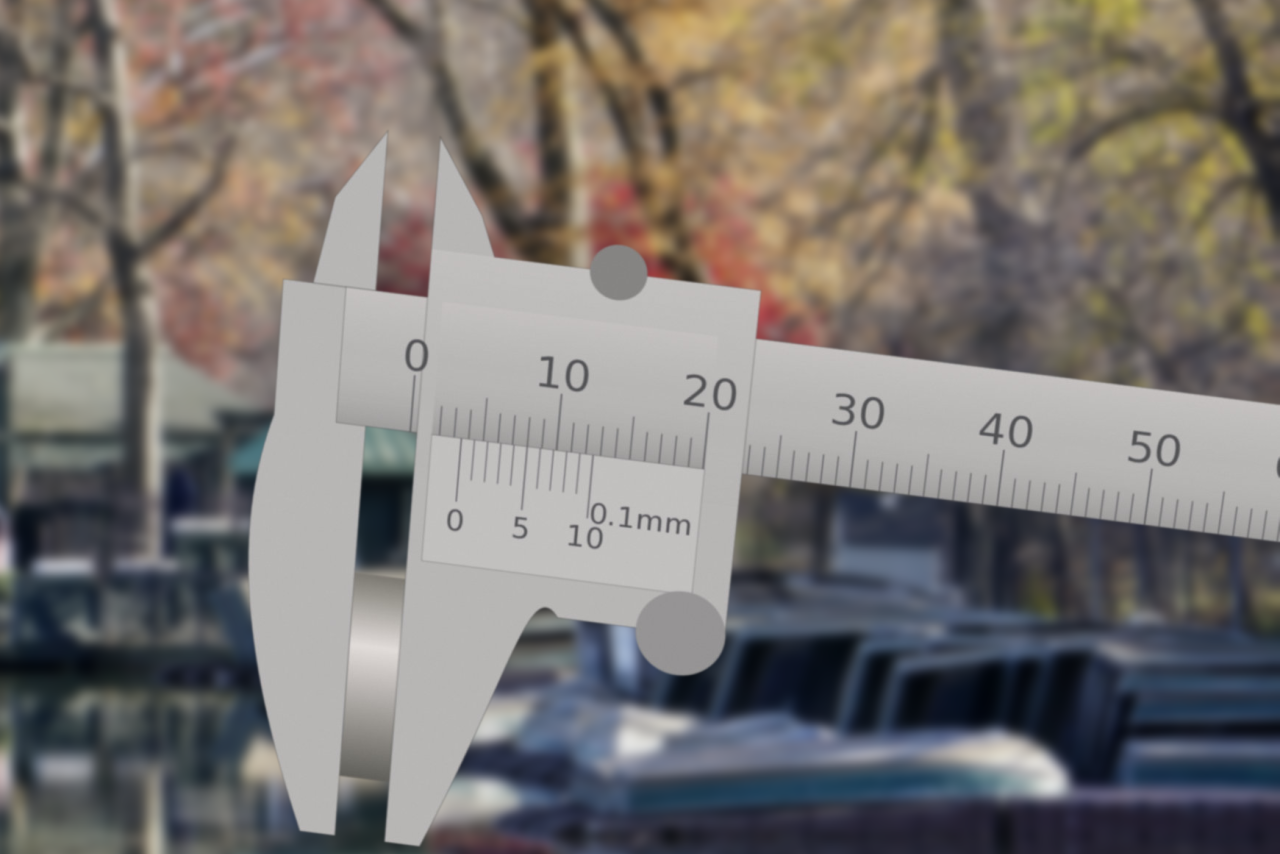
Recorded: 3.5,mm
